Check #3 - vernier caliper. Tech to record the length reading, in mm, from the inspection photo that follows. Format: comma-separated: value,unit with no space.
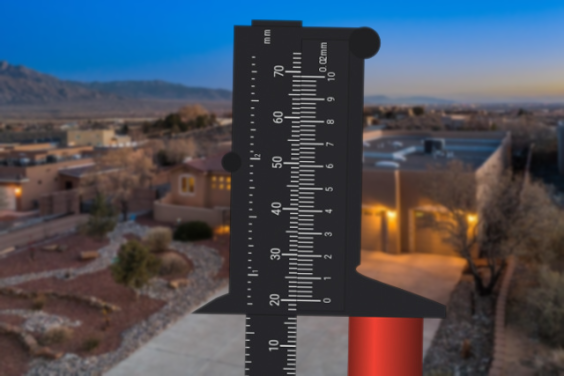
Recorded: 20.0,mm
